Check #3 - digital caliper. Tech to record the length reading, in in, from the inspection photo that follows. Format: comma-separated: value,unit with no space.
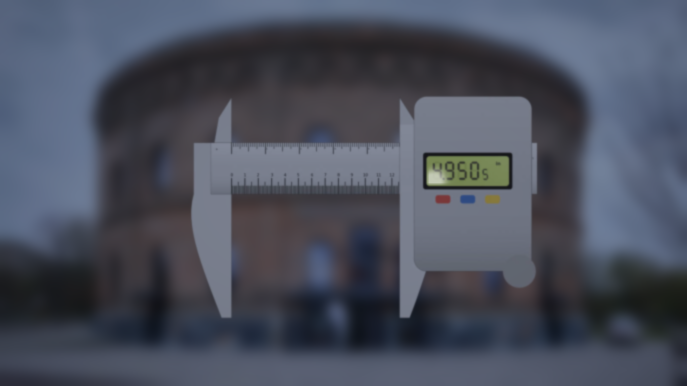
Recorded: 4.9505,in
